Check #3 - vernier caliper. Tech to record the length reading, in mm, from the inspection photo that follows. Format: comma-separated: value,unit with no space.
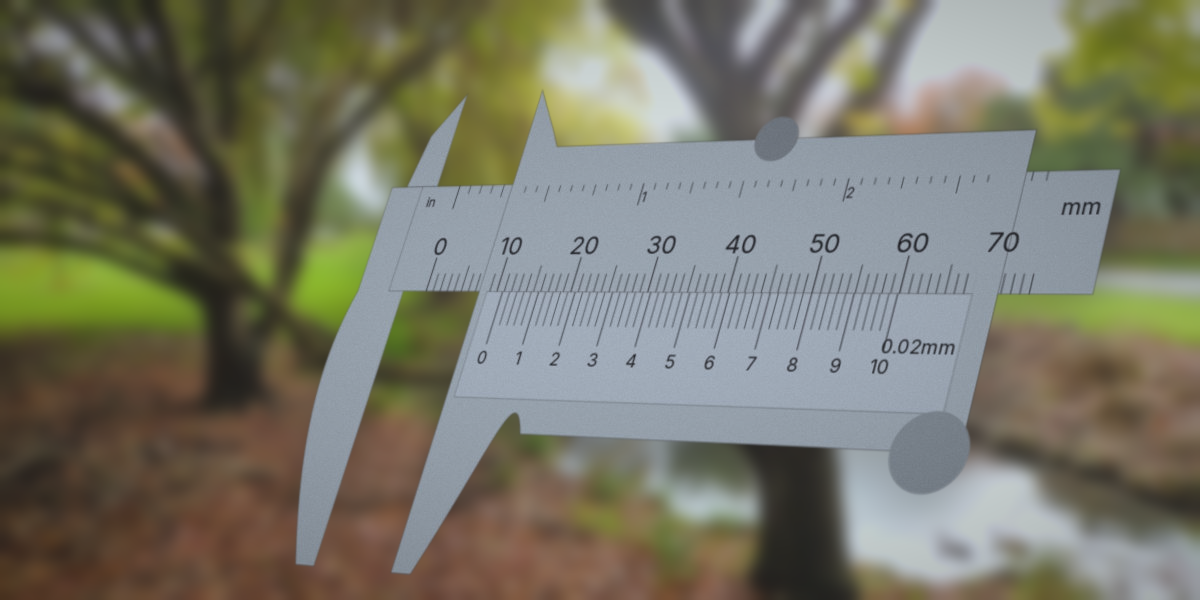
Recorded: 10.8,mm
